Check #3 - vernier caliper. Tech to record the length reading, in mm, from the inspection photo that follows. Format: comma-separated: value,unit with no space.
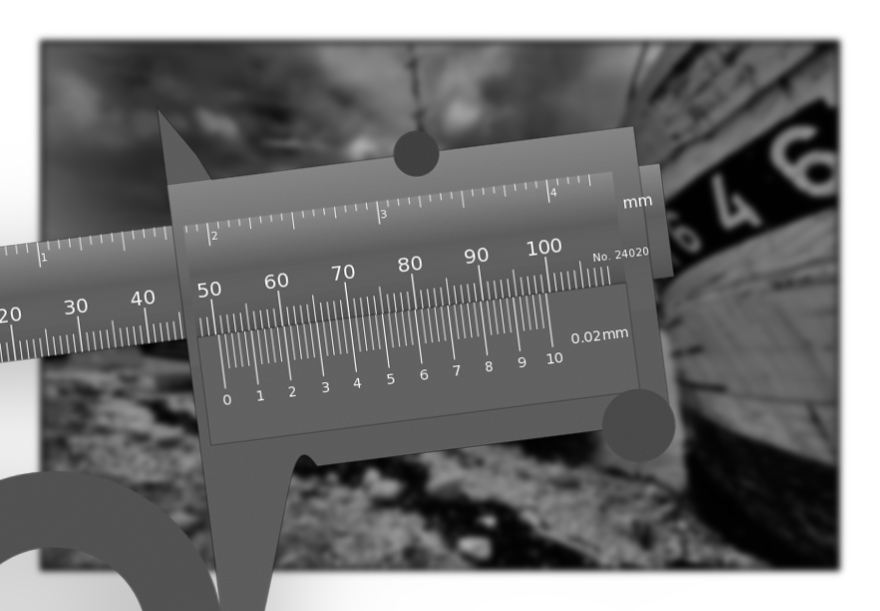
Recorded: 50.4,mm
